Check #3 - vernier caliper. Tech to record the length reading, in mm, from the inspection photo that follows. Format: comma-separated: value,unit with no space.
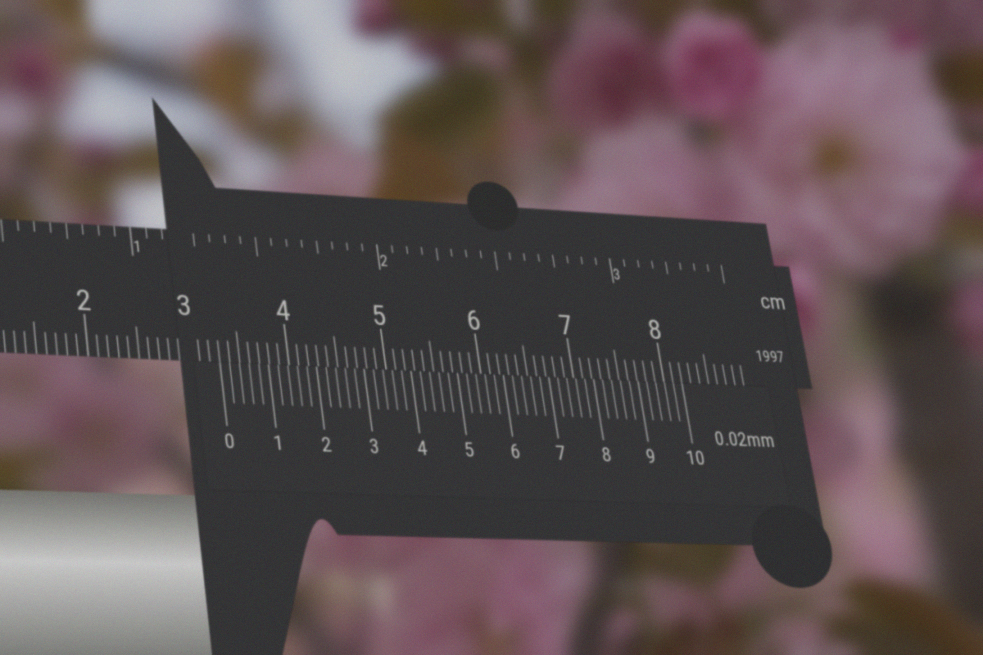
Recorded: 33.0,mm
